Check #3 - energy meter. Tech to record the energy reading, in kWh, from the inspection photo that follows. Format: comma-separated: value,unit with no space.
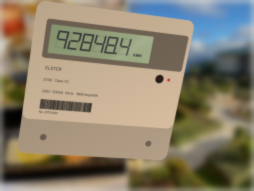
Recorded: 92848.4,kWh
